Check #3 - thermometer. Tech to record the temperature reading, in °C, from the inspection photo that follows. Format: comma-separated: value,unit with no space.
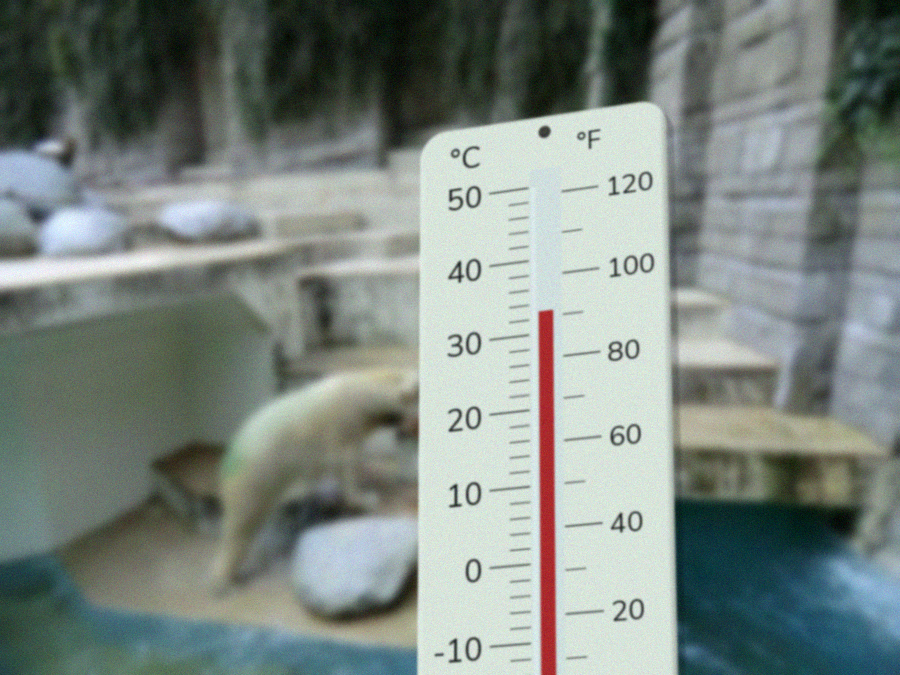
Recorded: 33,°C
